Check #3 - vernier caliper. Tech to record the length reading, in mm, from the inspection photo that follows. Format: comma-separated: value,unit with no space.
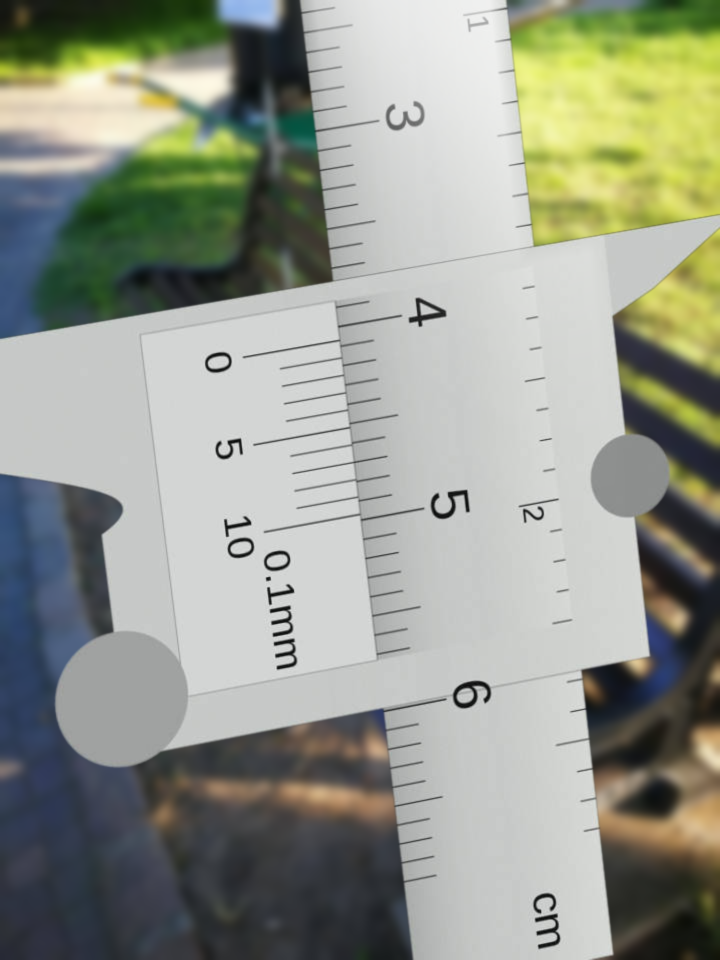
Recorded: 40.7,mm
